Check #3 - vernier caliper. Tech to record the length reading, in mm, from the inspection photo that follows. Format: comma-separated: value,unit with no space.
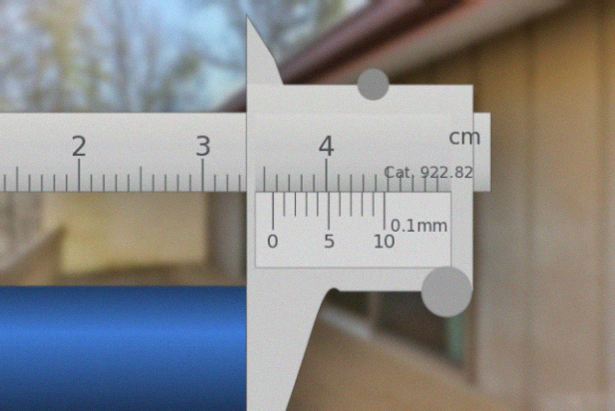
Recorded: 35.7,mm
